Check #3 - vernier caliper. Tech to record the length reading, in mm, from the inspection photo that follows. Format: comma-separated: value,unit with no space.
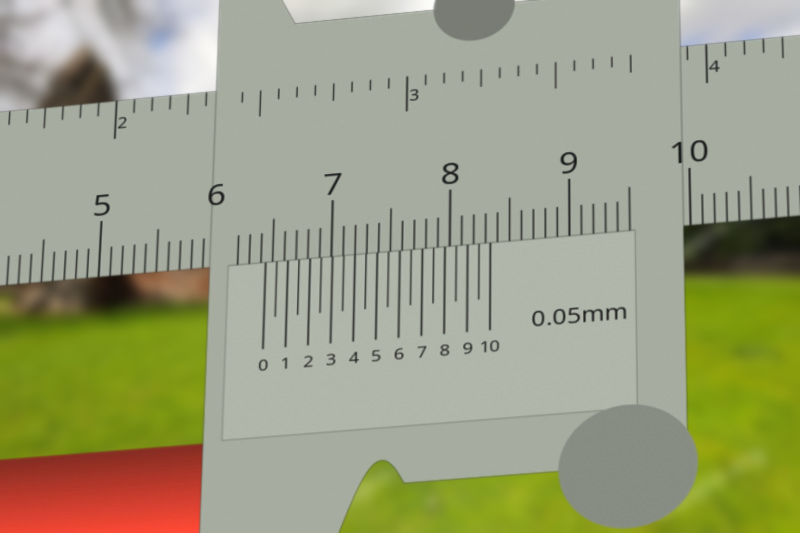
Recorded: 64.4,mm
